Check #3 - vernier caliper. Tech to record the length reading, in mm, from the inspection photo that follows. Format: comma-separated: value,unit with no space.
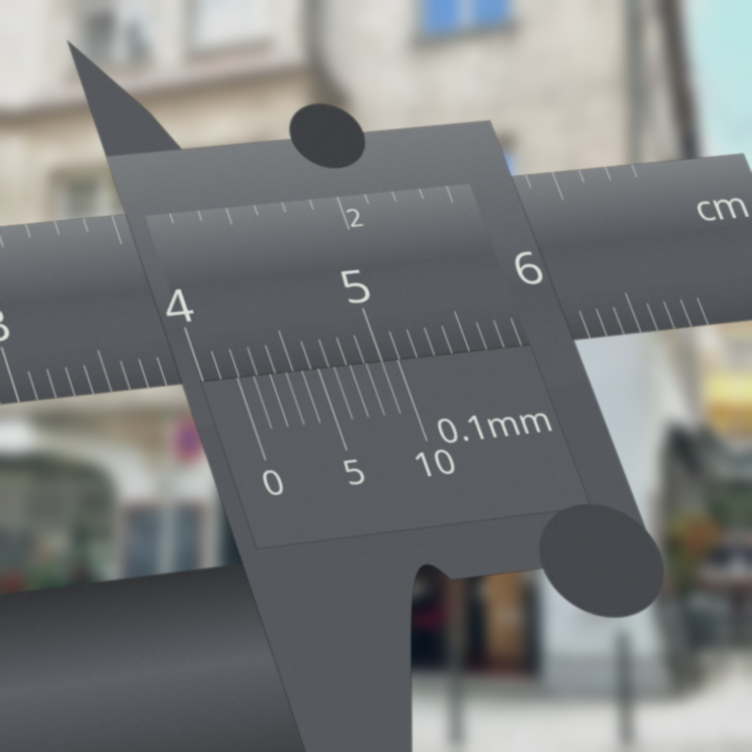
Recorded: 41.9,mm
